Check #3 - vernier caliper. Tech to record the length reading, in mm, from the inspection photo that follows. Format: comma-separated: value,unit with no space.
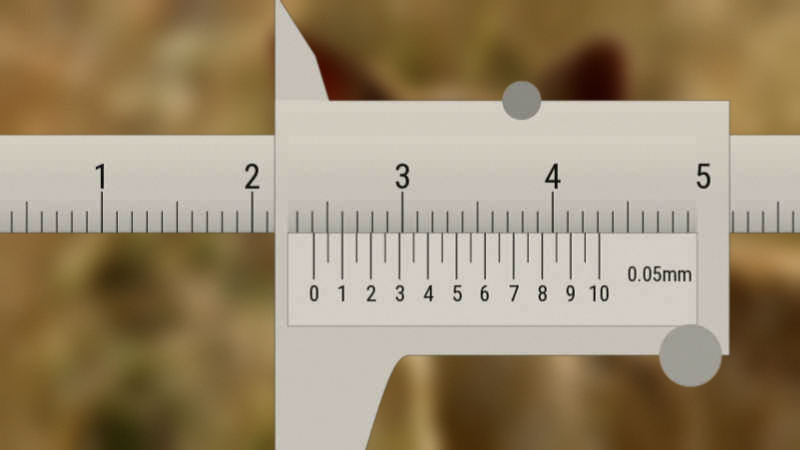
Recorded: 24.1,mm
